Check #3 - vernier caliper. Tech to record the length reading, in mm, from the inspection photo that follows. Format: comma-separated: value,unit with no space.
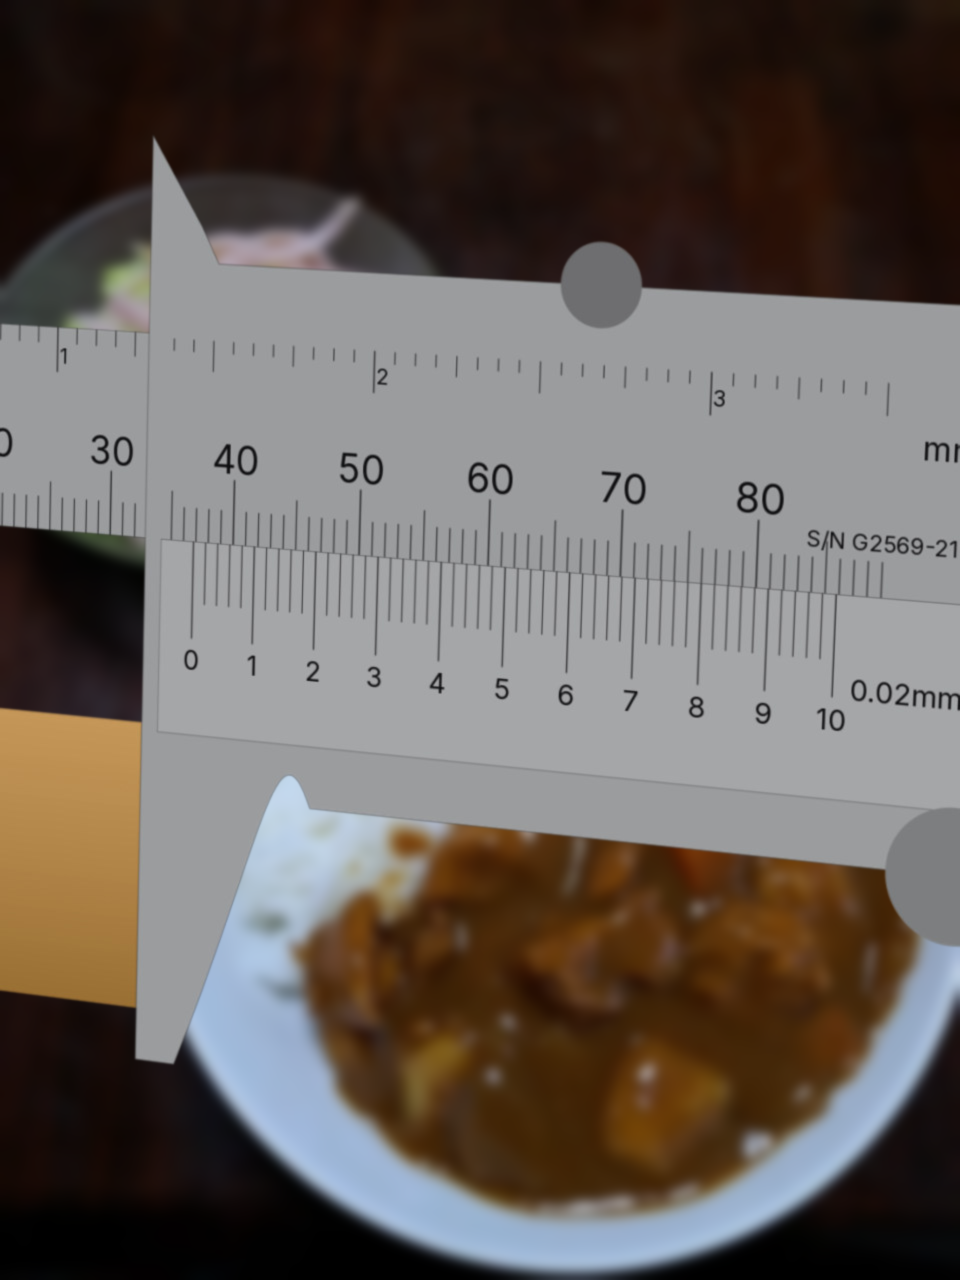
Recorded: 36.8,mm
